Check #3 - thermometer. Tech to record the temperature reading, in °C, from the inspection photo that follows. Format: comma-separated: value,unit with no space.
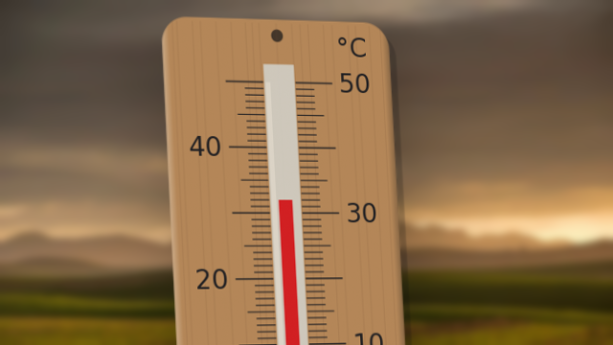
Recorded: 32,°C
